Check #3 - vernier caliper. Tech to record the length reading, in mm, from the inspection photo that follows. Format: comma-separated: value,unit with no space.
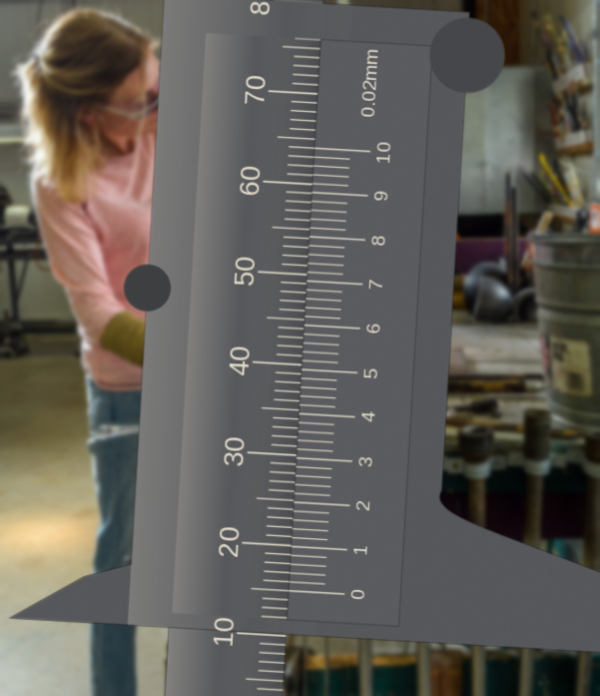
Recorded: 15.0,mm
